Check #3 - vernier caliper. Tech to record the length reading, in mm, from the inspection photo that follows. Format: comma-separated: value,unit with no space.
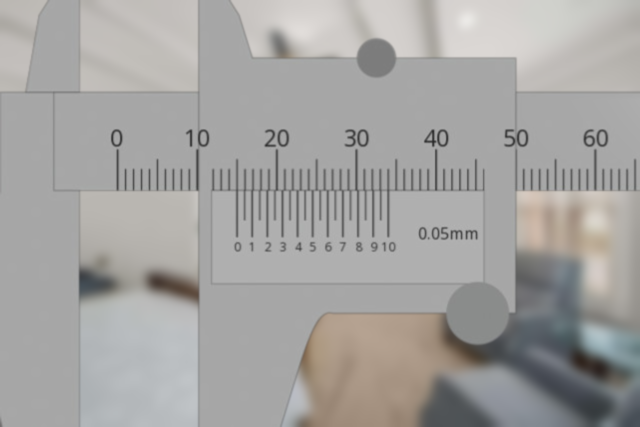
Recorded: 15.0,mm
